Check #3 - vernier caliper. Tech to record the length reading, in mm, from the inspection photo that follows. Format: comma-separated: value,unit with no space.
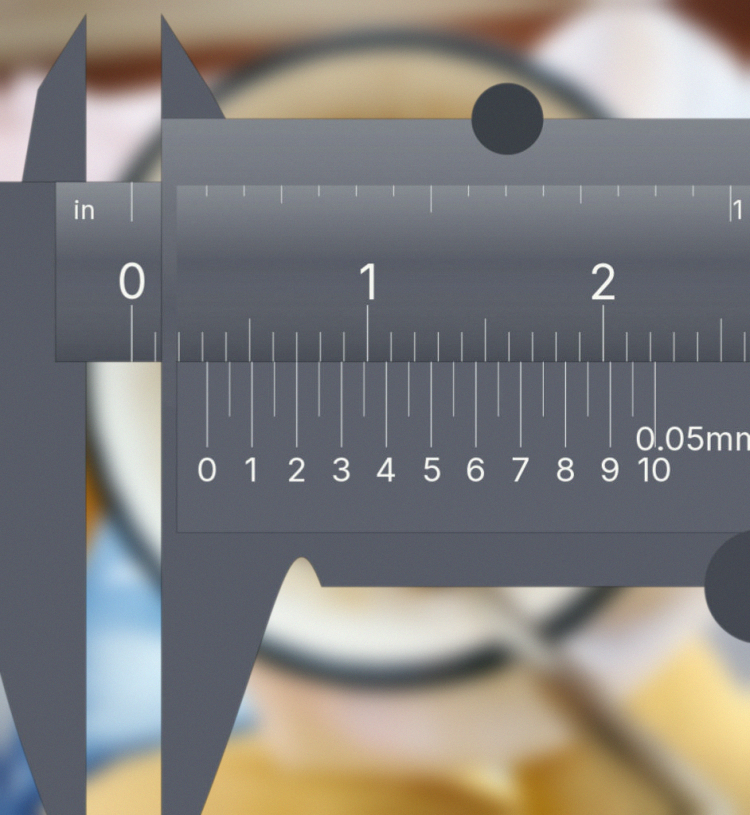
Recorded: 3.20,mm
